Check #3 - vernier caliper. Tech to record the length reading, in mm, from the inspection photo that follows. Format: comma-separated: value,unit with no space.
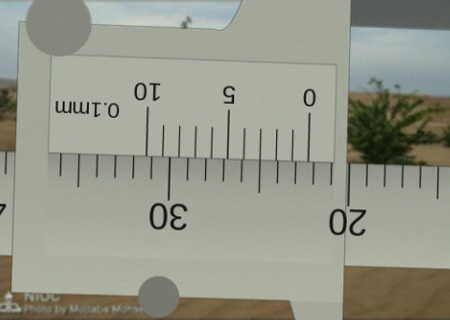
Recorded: 22.3,mm
